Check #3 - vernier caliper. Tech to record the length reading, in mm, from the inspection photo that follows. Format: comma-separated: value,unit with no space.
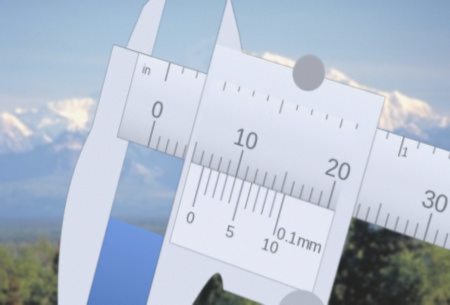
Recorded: 6.4,mm
